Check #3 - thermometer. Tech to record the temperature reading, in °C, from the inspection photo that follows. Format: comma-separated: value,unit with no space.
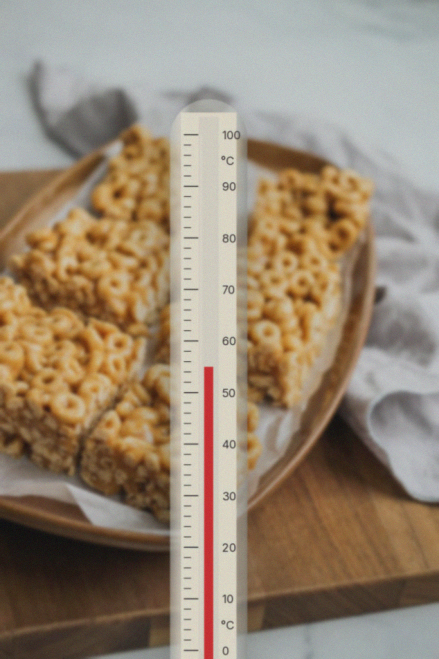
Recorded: 55,°C
